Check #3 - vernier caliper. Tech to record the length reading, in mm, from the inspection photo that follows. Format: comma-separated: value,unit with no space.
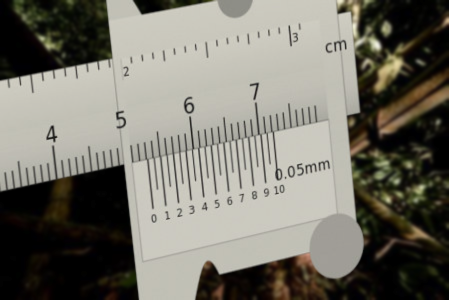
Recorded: 53.2,mm
